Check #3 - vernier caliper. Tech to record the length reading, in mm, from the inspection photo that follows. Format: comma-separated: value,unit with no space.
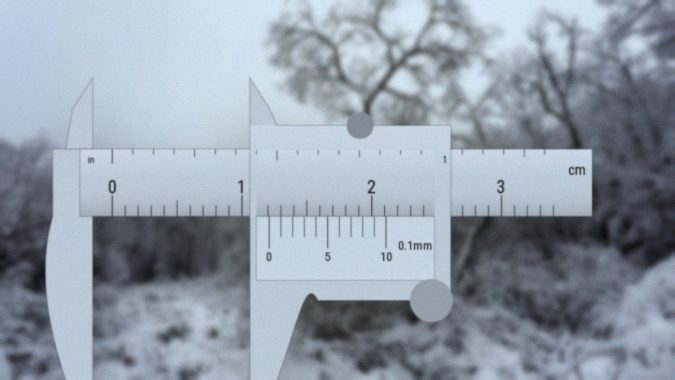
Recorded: 12.1,mm
